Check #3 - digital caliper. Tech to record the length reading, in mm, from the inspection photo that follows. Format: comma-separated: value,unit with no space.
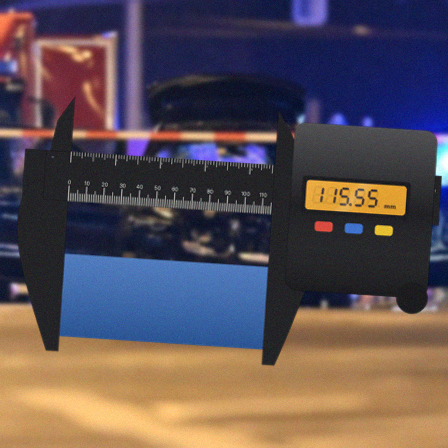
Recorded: 115.55,mm
